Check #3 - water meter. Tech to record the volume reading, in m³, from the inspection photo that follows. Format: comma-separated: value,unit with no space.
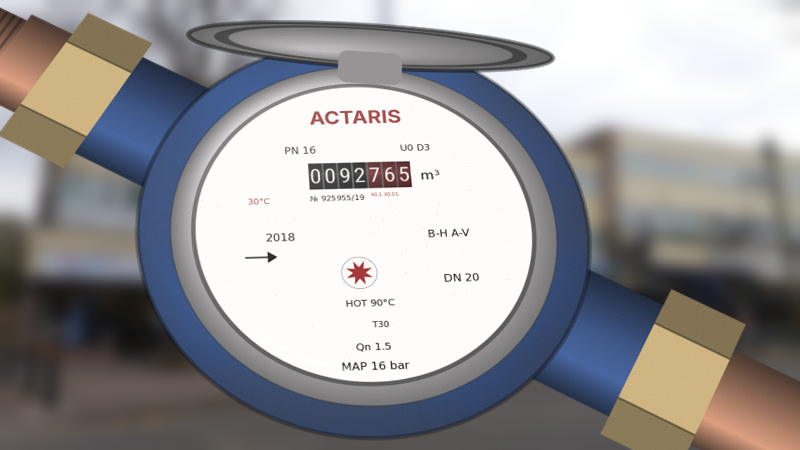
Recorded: 92.765,m³
